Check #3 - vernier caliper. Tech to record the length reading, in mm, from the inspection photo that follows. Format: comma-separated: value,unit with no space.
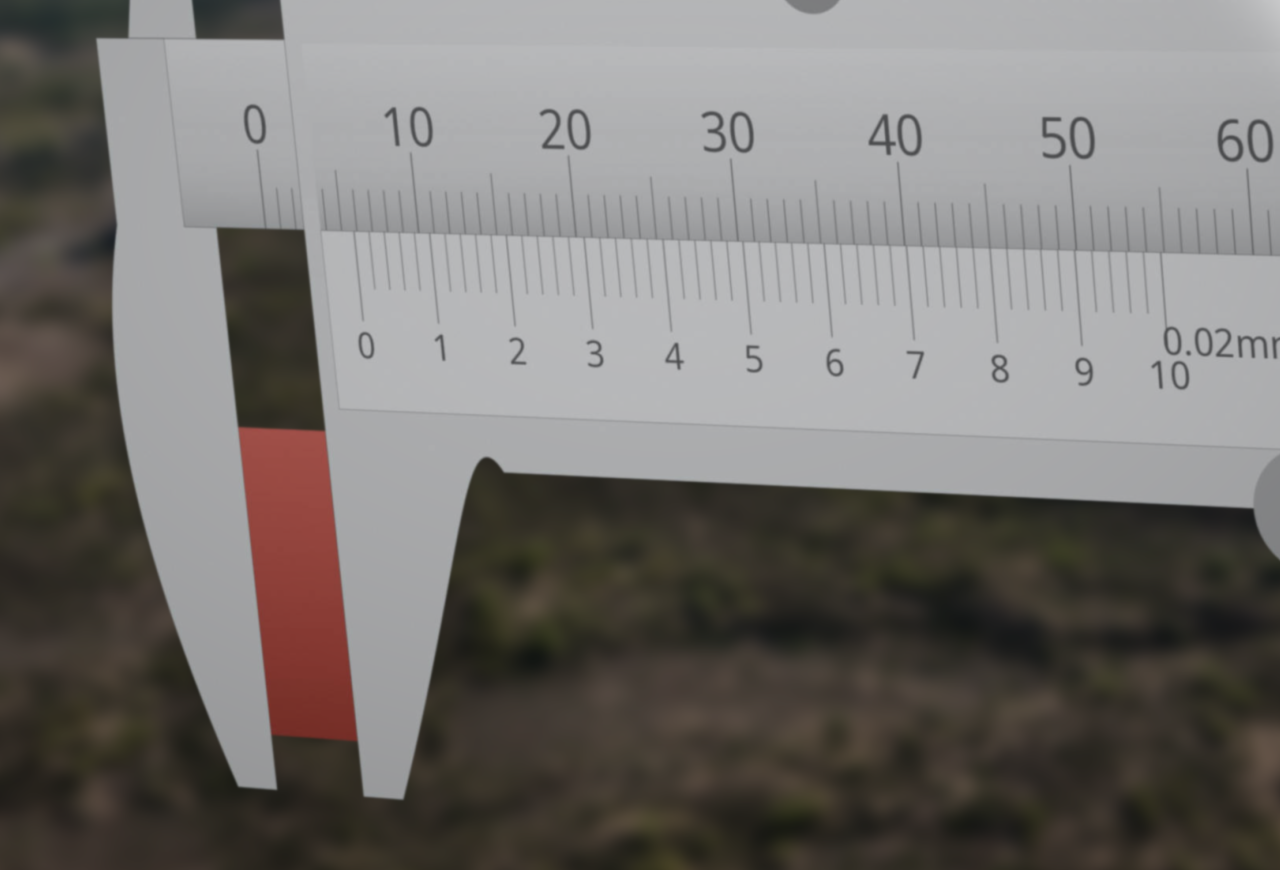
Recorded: 5.8,mm
